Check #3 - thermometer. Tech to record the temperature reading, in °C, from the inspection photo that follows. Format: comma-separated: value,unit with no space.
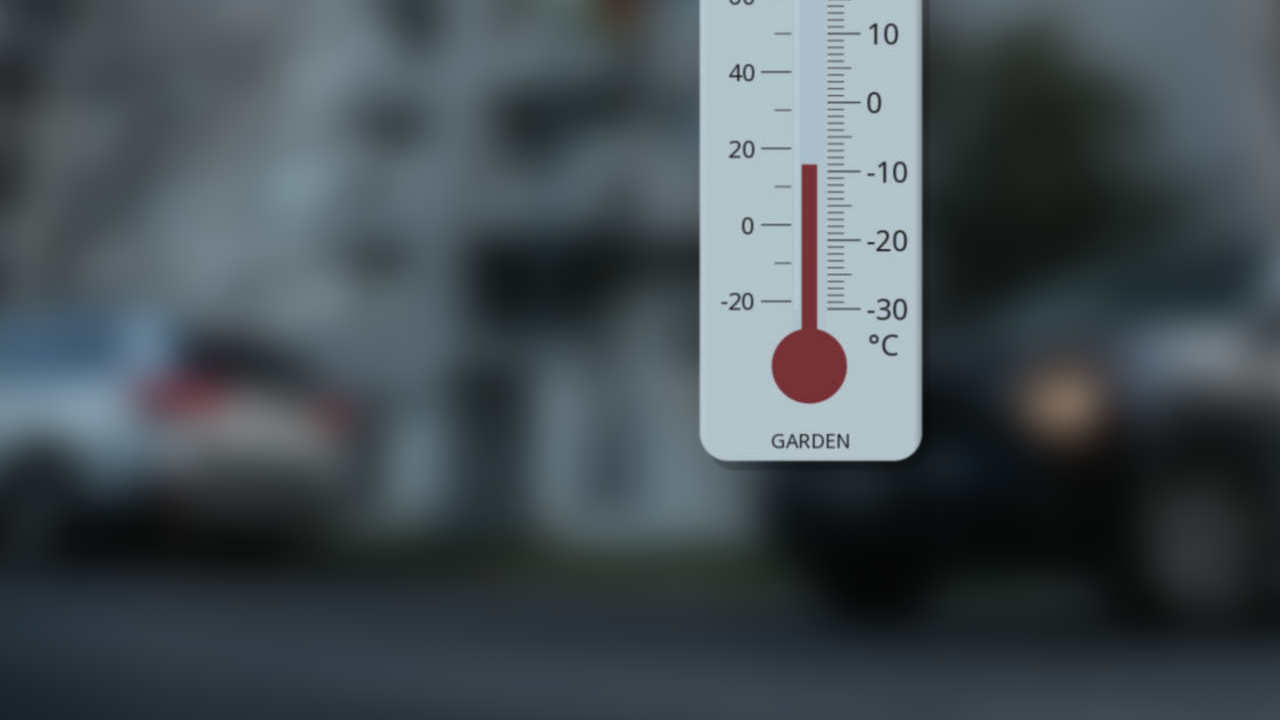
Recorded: -9,°C
